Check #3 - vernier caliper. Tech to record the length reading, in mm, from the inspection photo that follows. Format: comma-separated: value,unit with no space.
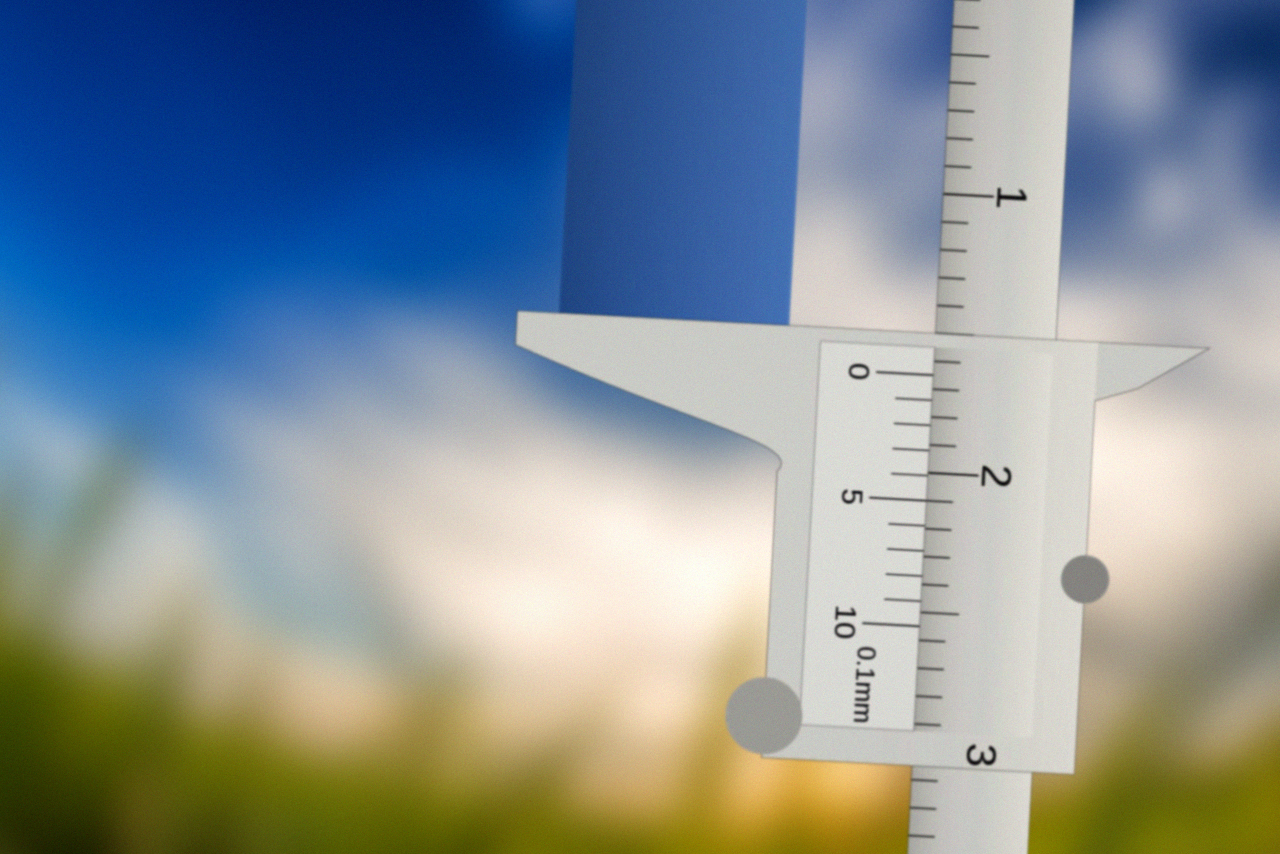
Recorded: 16.5,mm
